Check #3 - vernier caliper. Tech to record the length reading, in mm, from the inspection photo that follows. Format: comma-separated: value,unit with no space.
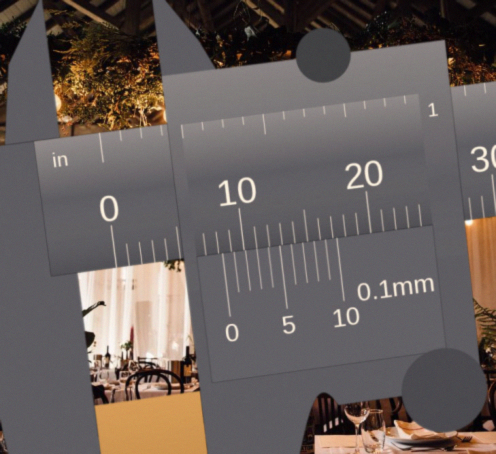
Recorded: 8.3,mm
